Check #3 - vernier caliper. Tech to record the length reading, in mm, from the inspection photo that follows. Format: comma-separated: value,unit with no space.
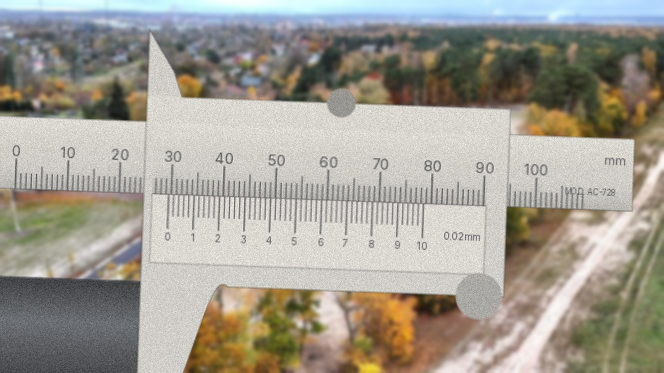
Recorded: 29.5,mm
